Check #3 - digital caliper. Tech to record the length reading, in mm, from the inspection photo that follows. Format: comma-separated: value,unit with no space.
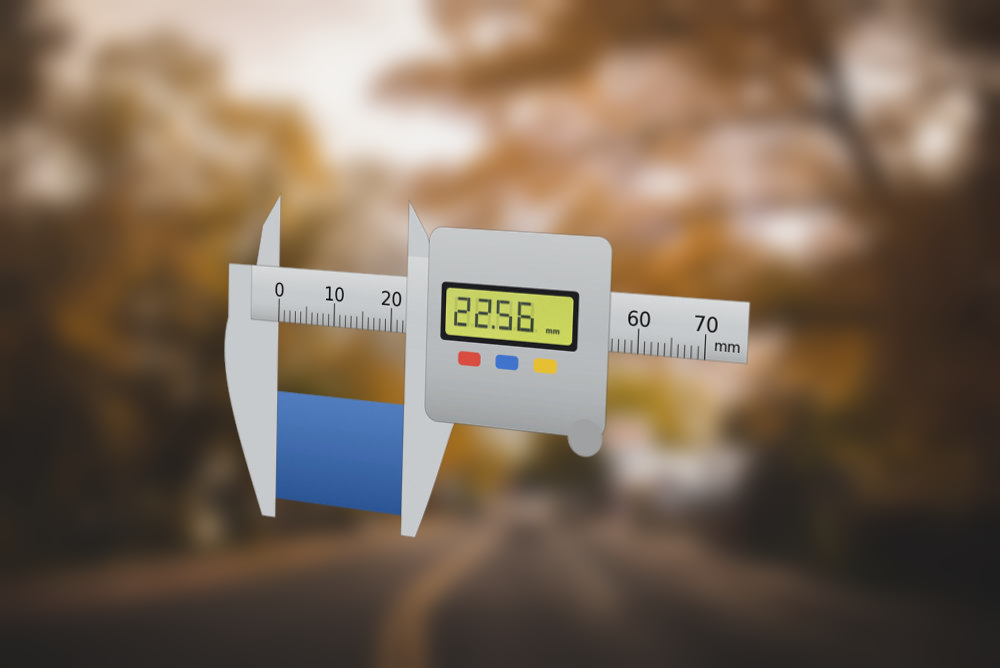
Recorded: 22.56,mm
